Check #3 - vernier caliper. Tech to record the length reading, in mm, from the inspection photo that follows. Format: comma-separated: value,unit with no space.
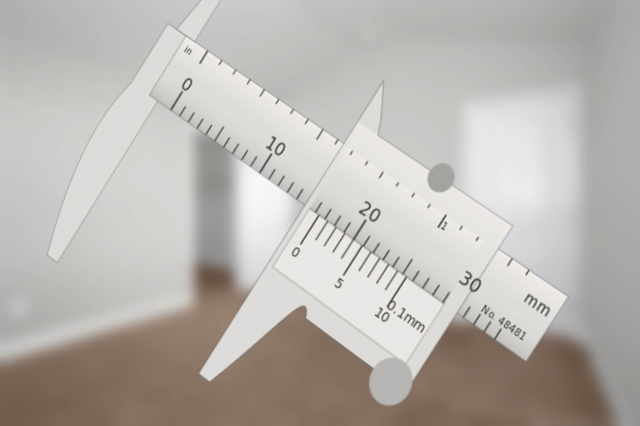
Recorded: 16.4,mm
